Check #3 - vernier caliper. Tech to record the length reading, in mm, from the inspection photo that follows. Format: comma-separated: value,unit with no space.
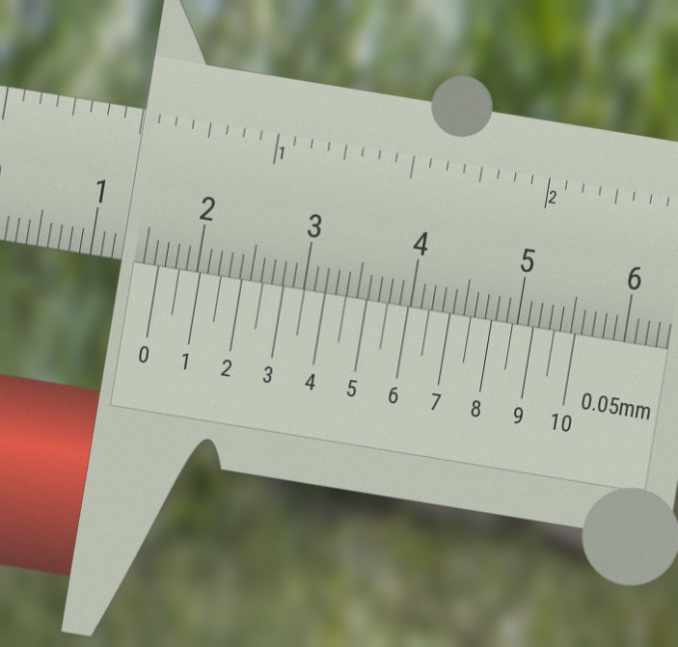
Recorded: 16.4,mm
